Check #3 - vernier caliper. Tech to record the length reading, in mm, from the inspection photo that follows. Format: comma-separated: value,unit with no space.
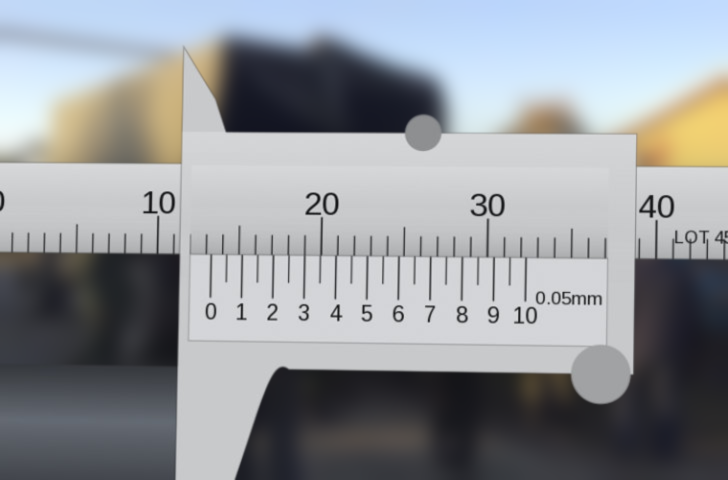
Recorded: 13.3,mm
